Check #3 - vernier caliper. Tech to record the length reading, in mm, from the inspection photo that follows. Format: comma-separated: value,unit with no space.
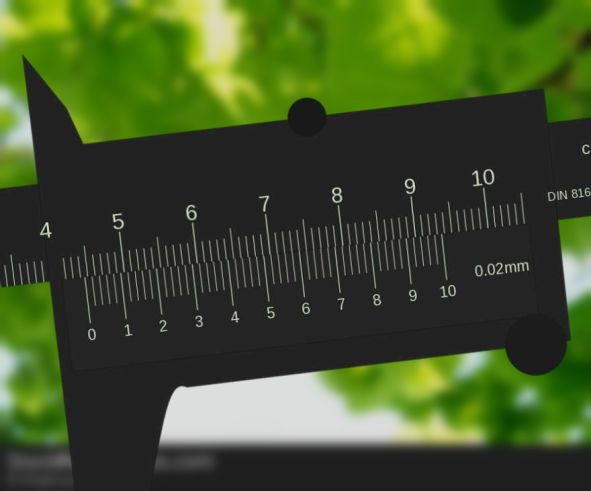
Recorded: 44.6,mm
